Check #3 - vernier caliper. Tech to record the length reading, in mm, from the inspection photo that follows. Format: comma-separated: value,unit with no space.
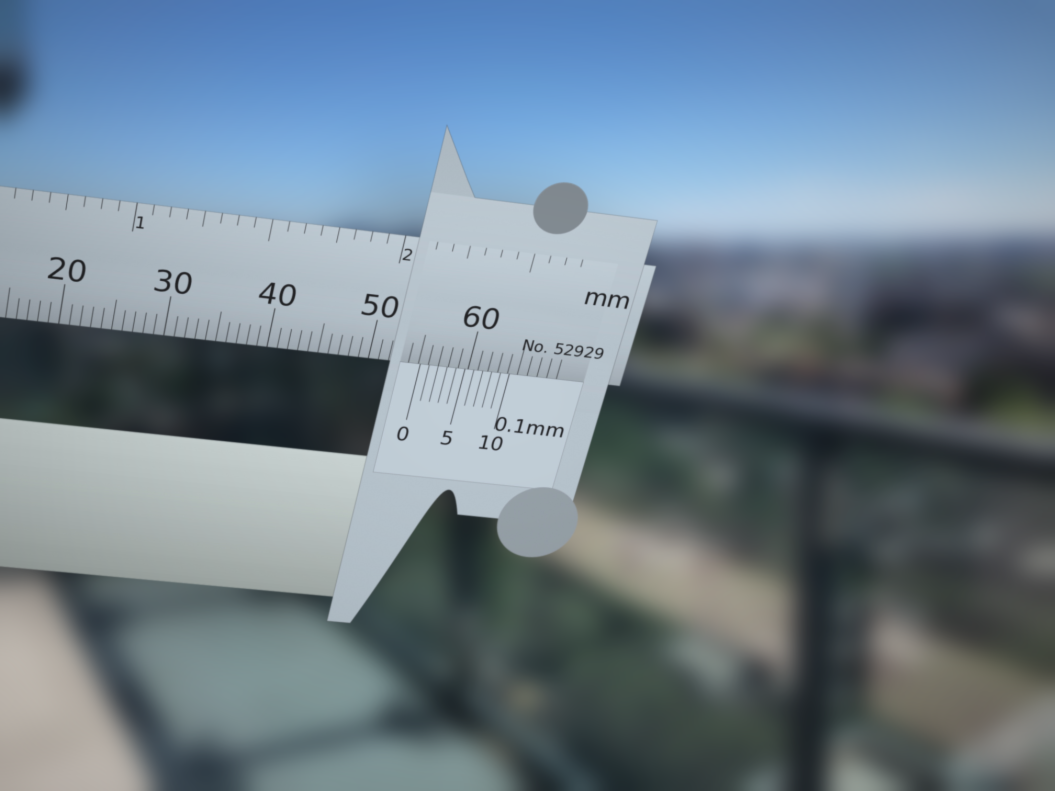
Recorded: 55.2,mm
